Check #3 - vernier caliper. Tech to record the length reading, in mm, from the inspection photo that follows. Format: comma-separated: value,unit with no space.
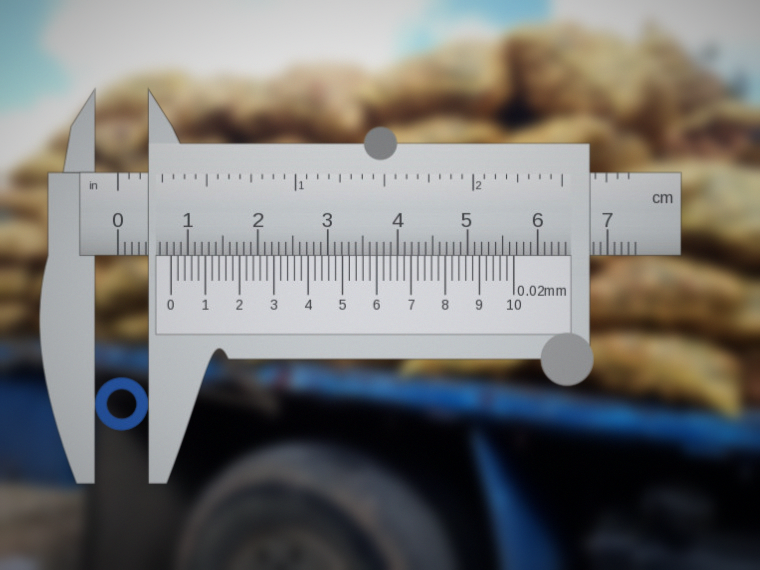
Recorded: 7.6,mm
